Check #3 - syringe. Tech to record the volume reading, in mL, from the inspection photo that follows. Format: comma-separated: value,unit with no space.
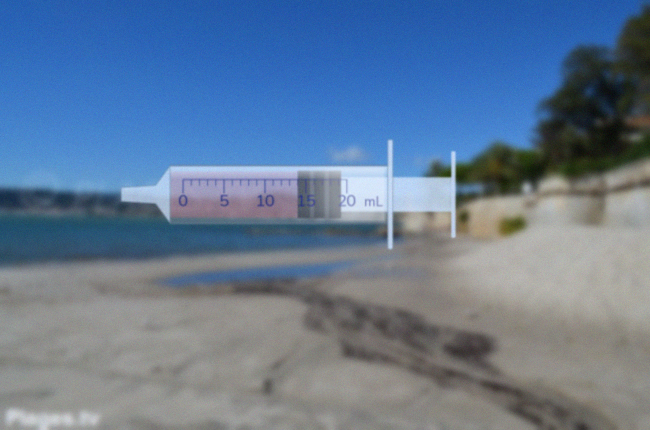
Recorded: 14,mL
